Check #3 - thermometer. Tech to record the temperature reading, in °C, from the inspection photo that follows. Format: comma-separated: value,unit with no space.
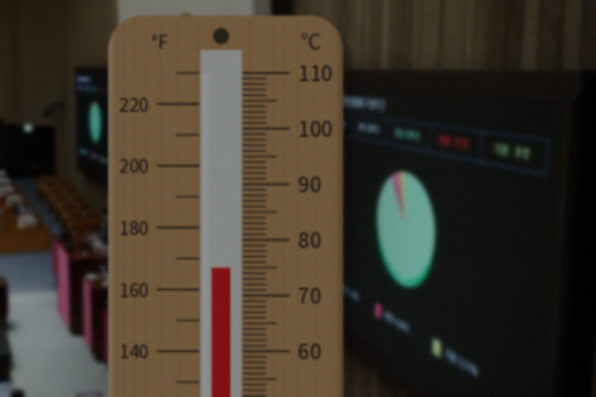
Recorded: 75,°C
